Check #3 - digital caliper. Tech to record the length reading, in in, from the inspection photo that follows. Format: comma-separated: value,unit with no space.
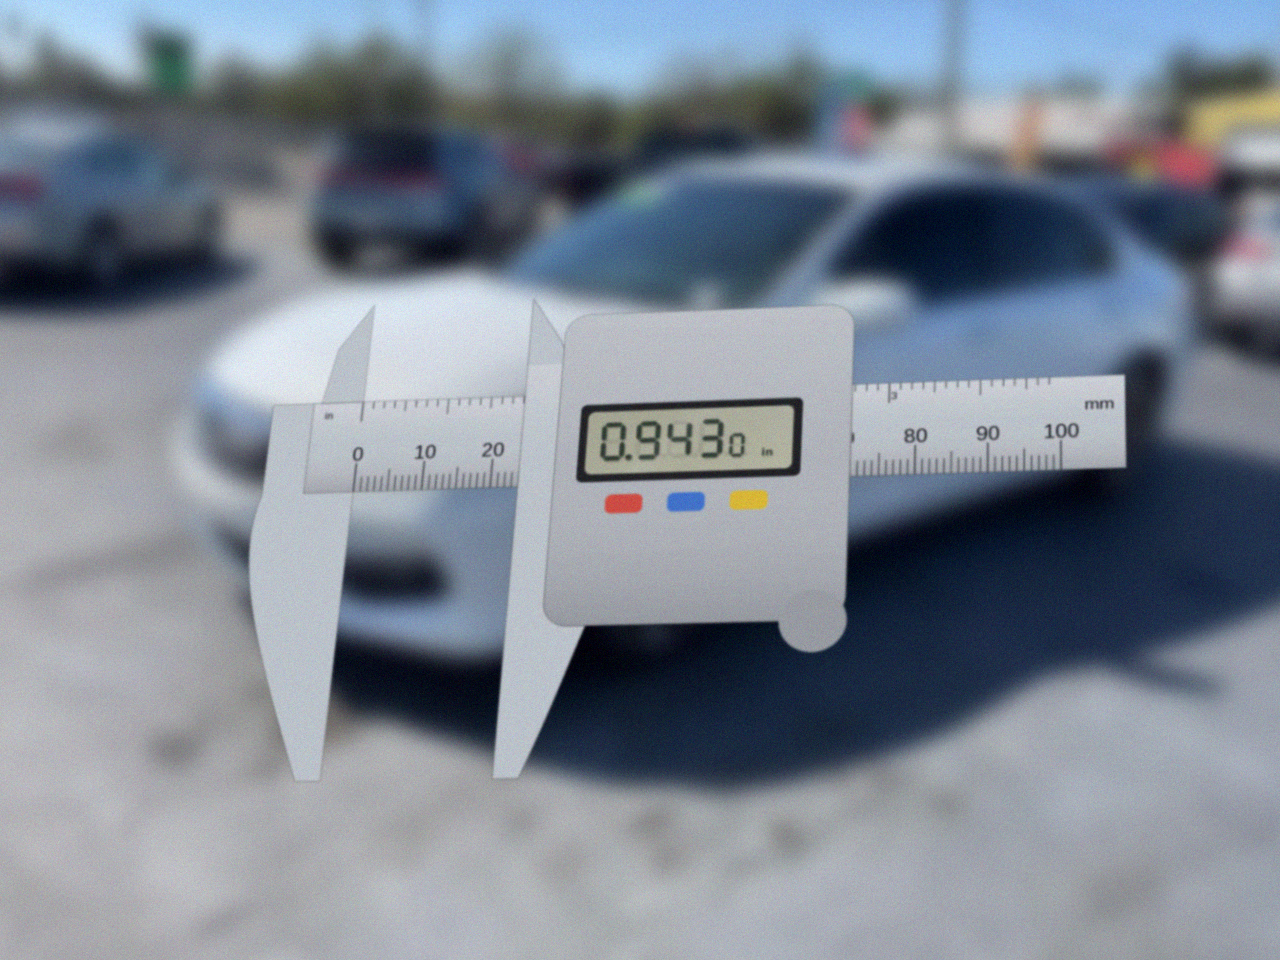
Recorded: 0.9430,in
